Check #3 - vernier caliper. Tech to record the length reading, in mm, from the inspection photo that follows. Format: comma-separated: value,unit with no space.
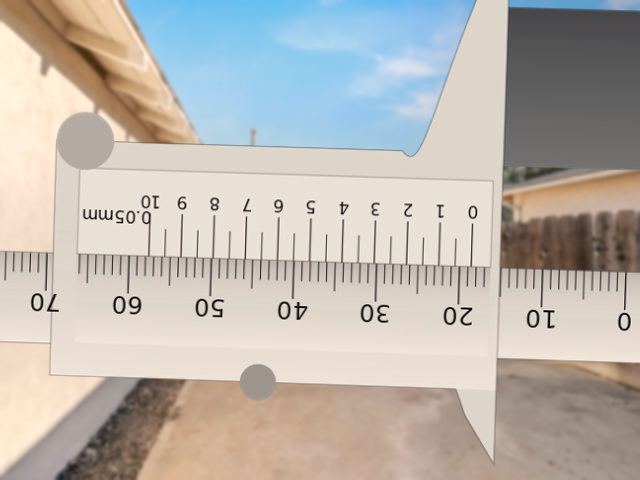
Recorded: 18.6,mm
